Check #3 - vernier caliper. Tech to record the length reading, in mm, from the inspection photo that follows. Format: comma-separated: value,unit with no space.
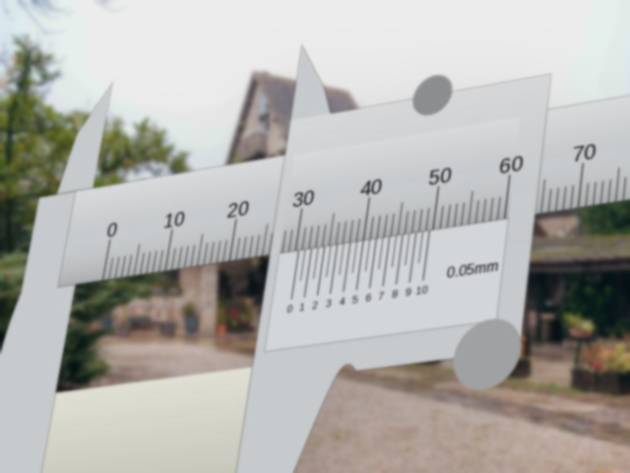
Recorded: 30.5,mm
